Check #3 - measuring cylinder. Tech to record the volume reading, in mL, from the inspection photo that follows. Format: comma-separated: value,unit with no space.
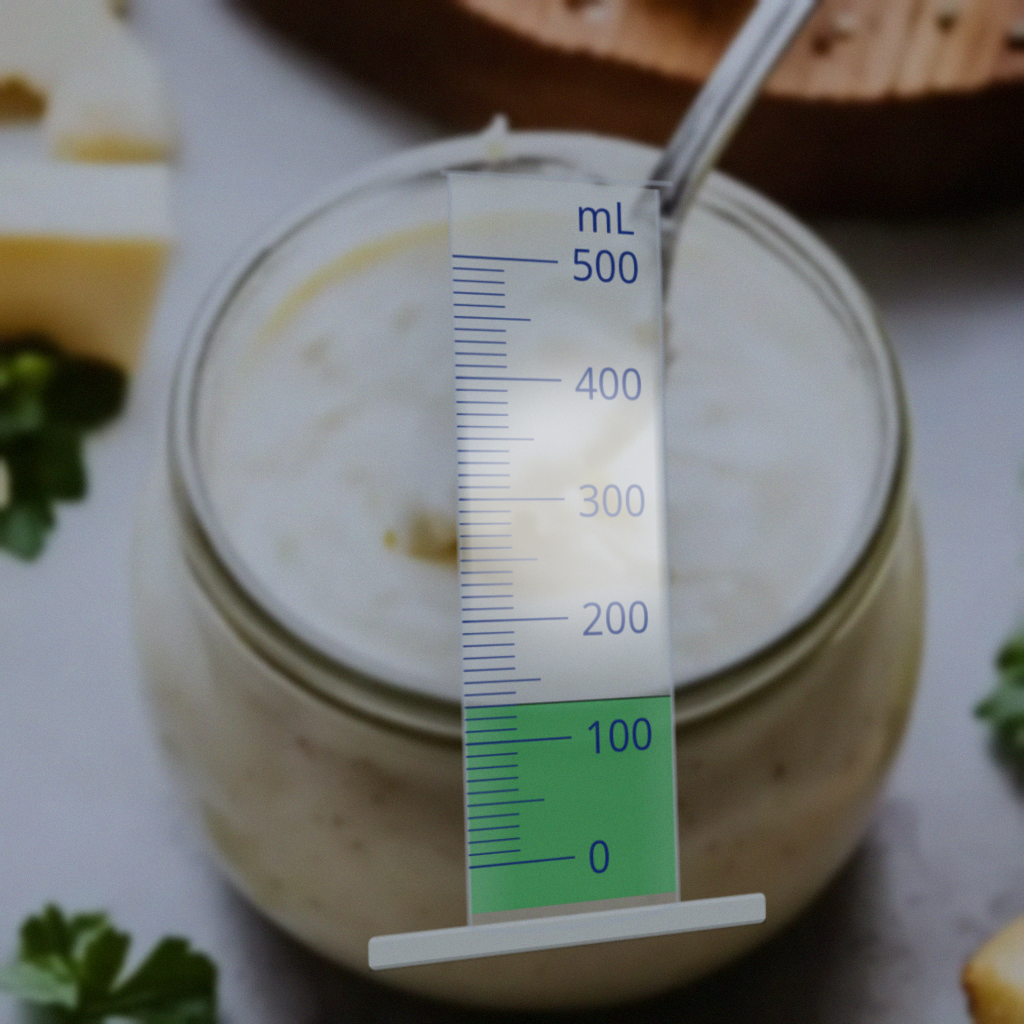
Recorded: 130,mL
